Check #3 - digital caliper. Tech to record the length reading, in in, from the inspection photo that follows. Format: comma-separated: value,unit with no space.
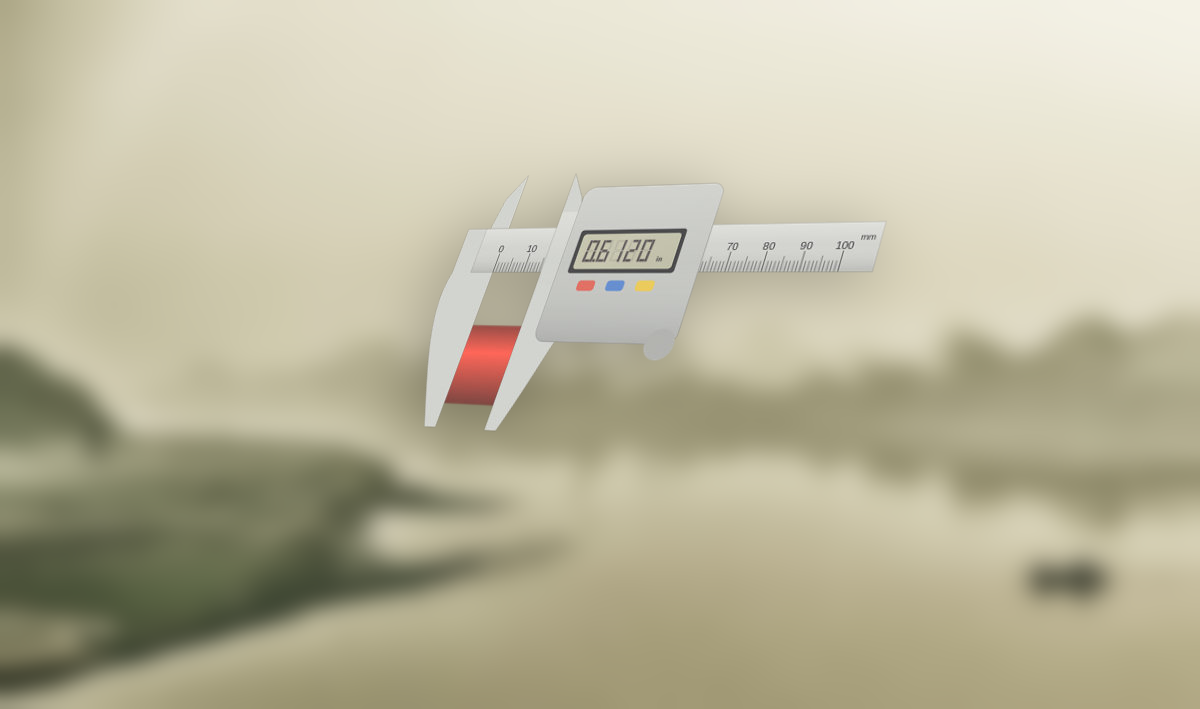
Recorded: 0.6120,in
